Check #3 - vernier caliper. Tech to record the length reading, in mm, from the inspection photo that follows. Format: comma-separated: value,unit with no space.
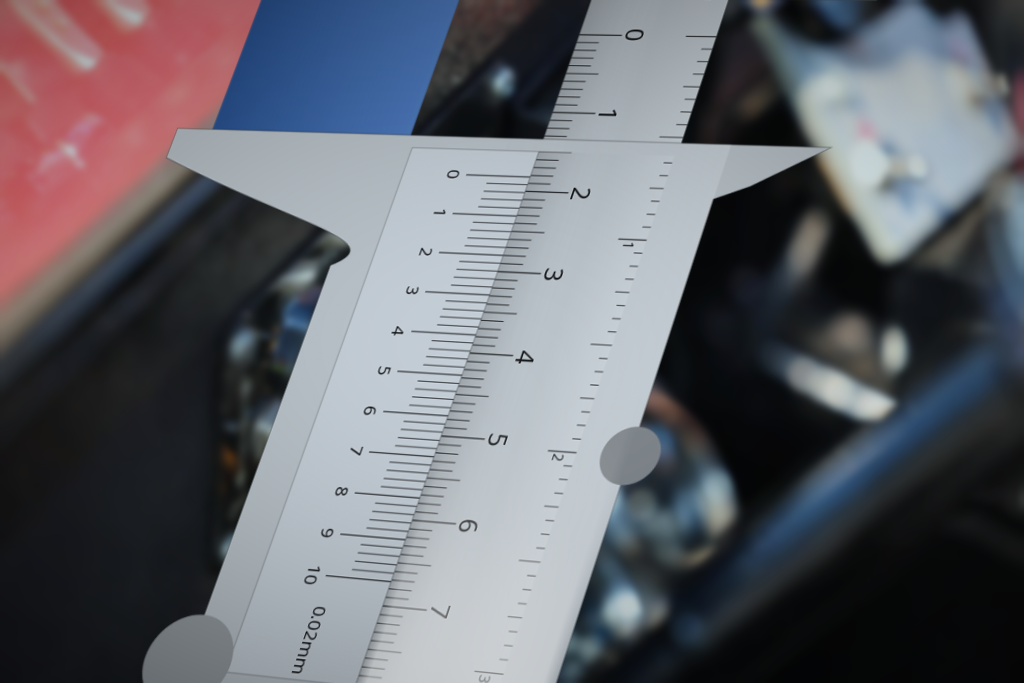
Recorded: 18.2,mm
